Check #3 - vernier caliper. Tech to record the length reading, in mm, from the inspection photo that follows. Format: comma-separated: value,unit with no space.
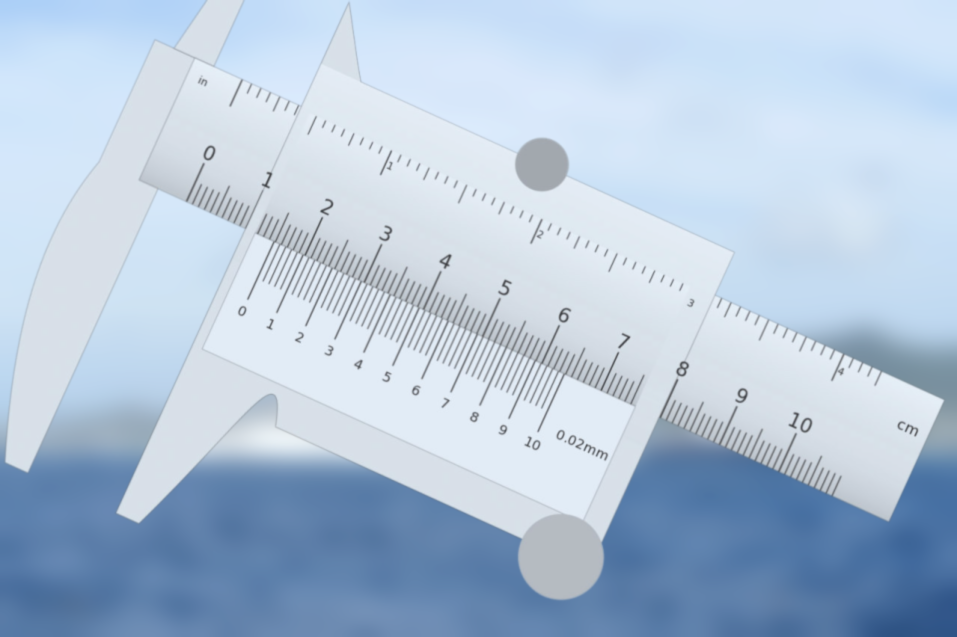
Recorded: 14.8,mm
